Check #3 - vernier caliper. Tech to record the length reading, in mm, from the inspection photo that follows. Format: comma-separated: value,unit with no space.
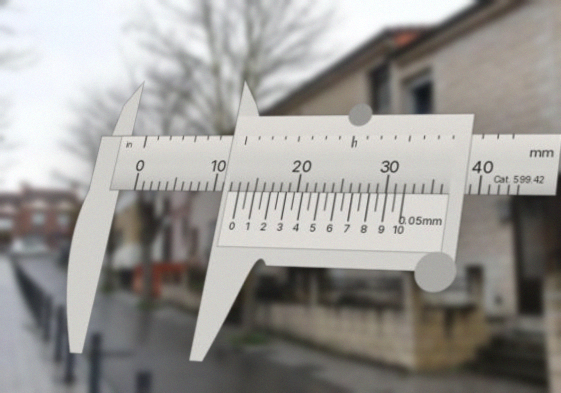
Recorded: 13.0,mm
